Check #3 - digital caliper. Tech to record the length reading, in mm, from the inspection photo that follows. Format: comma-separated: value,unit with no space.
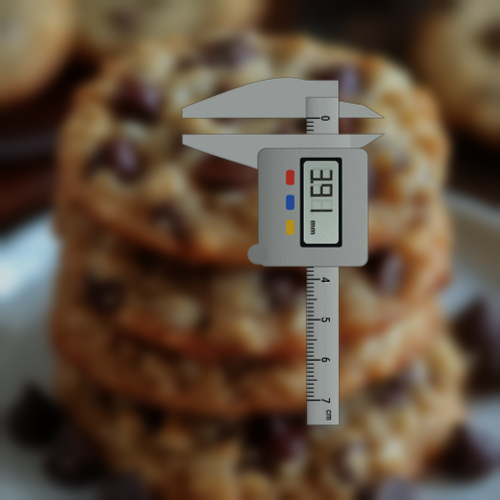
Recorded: 3.91,mm
